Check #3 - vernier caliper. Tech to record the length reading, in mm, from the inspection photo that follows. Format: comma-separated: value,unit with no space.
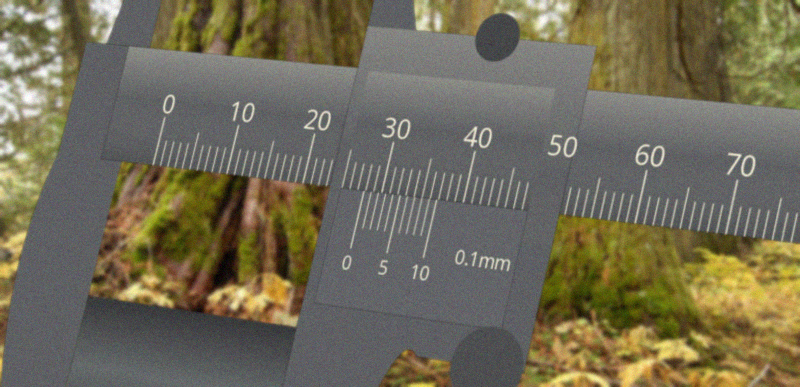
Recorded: 27.8,mm
